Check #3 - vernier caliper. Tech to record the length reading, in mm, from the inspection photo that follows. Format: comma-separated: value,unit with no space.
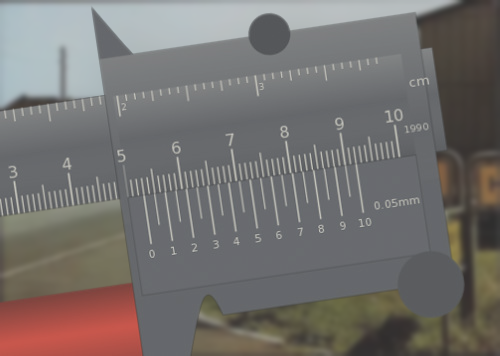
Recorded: 53.0,mm
